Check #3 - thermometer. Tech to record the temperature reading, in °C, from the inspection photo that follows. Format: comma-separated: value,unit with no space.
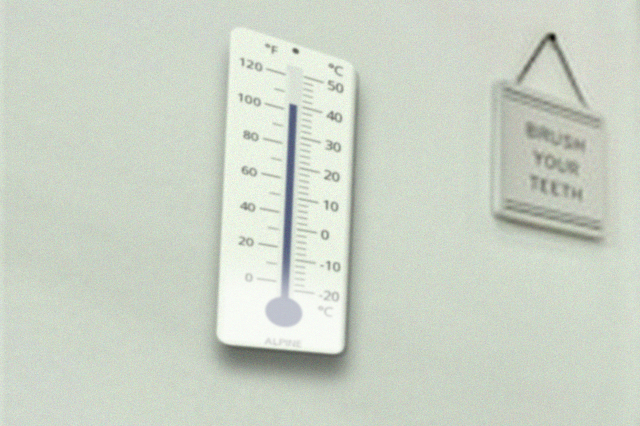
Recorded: 40,°C
